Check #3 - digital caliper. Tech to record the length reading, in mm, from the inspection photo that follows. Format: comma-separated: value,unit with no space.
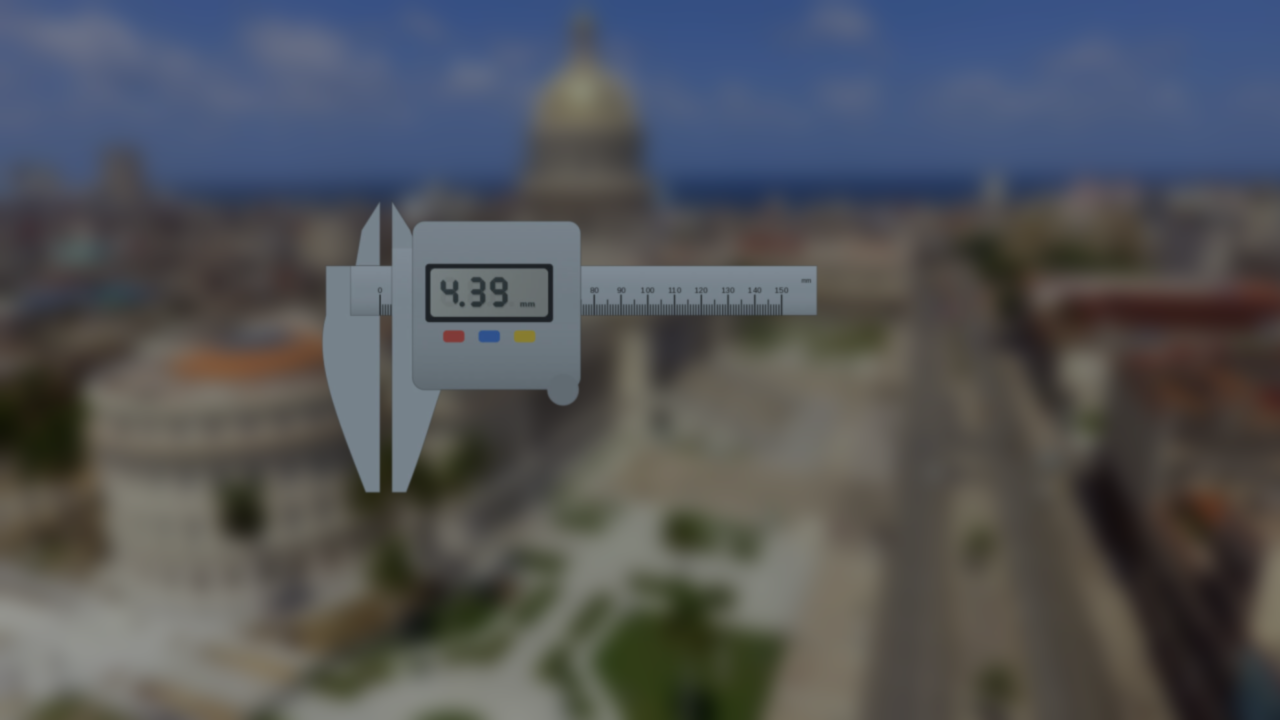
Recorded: 4.39,mm
